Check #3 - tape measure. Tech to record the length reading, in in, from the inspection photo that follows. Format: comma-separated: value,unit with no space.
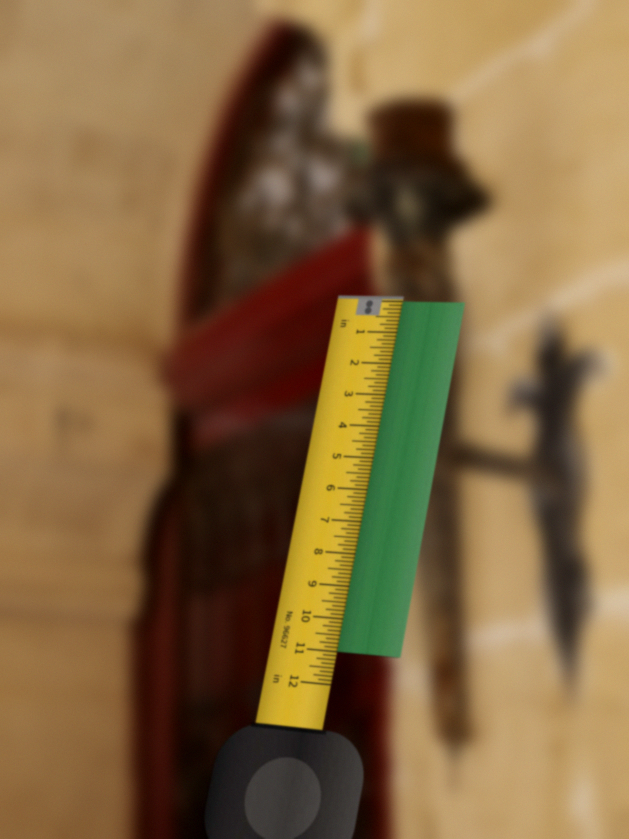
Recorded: 11,in
